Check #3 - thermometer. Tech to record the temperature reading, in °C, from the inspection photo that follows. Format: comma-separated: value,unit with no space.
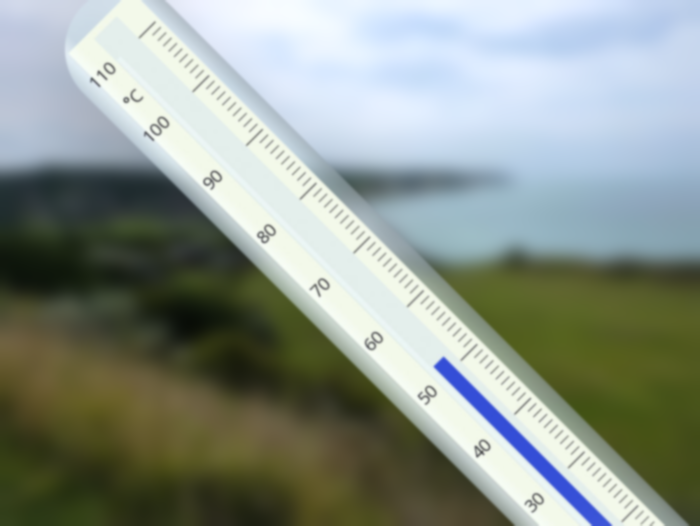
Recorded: 52,°C
